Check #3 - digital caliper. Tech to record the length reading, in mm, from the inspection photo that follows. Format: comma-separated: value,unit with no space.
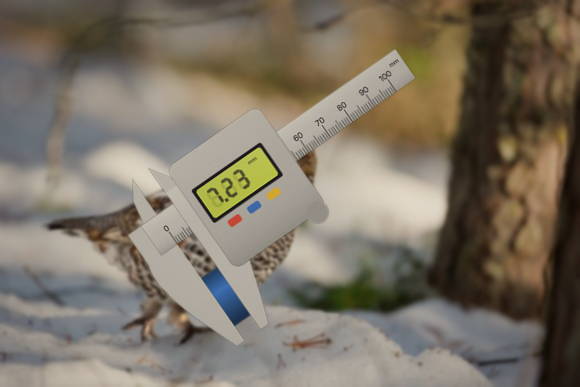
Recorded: 7.23,mm
